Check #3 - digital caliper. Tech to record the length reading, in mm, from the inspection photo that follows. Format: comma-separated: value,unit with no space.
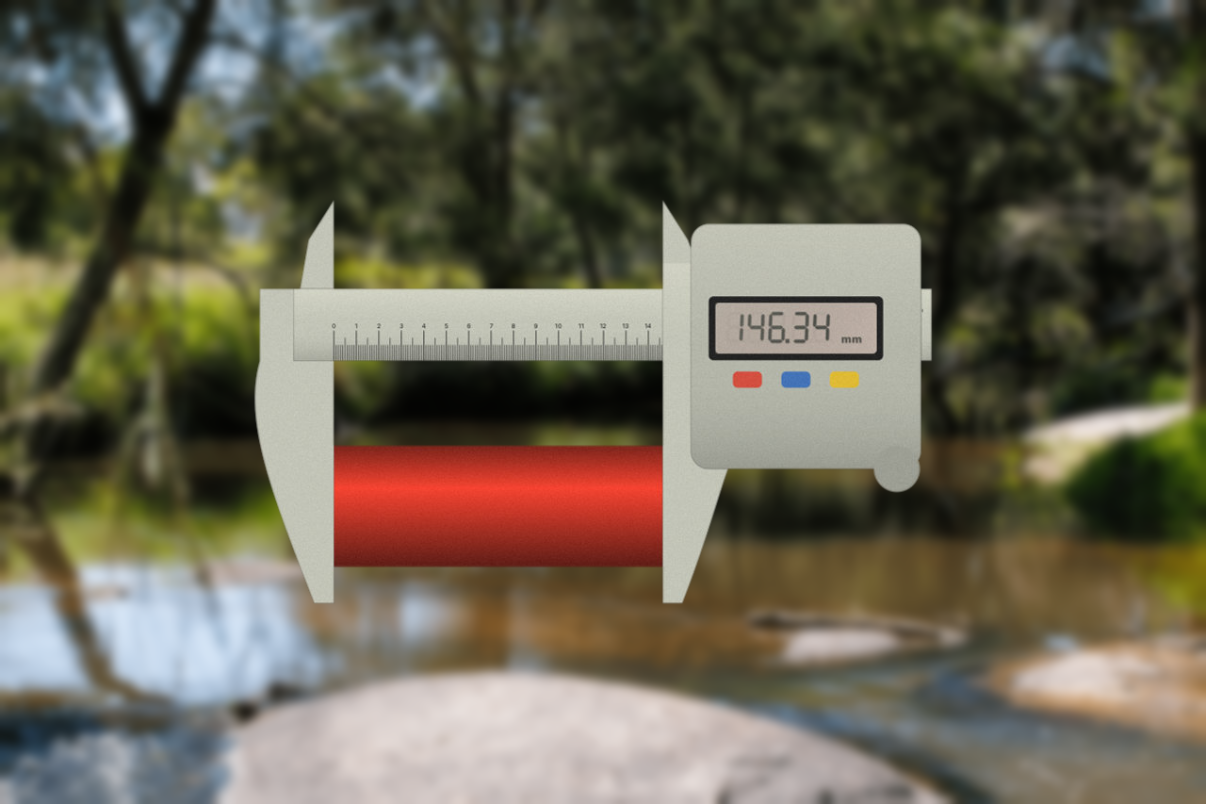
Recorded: 146.34,mm
